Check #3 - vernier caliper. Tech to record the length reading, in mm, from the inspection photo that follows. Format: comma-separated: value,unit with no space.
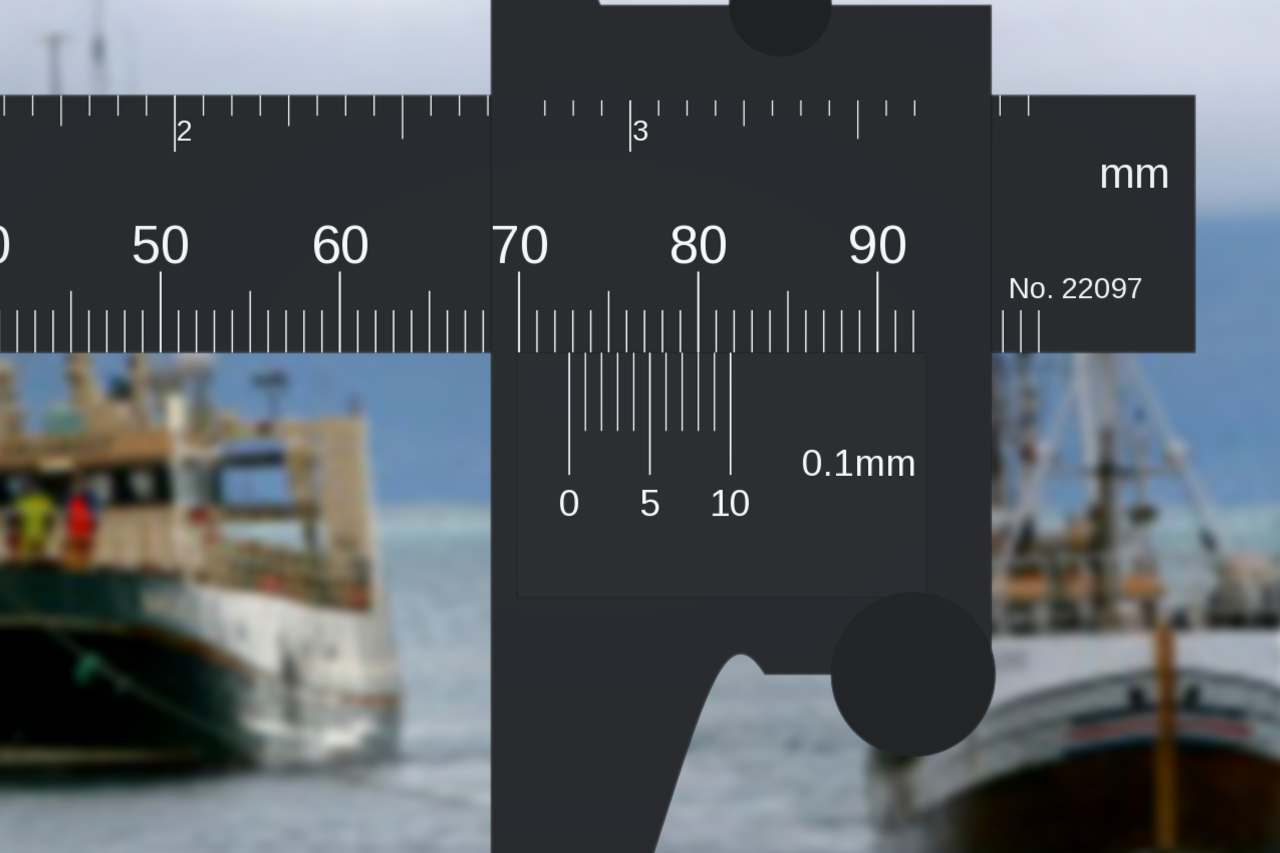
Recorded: 72.8,mm
